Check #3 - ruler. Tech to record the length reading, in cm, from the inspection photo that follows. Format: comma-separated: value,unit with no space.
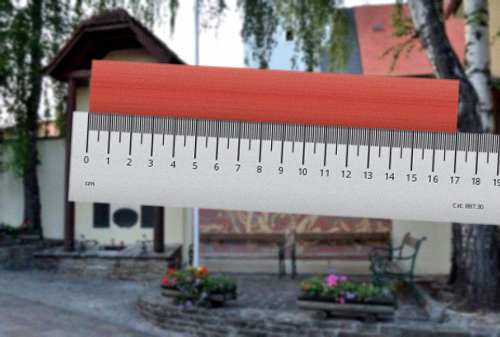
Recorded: 17,cm
